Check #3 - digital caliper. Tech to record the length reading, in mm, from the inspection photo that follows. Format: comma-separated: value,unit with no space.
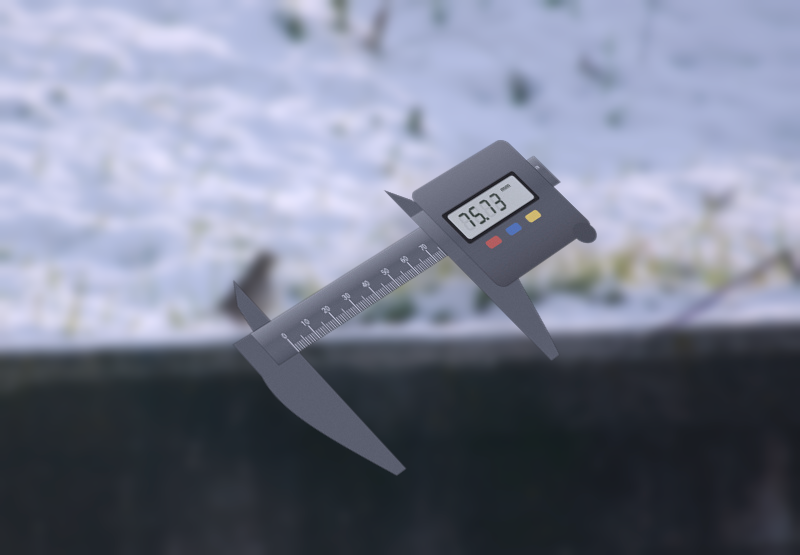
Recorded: 75.73,mm
